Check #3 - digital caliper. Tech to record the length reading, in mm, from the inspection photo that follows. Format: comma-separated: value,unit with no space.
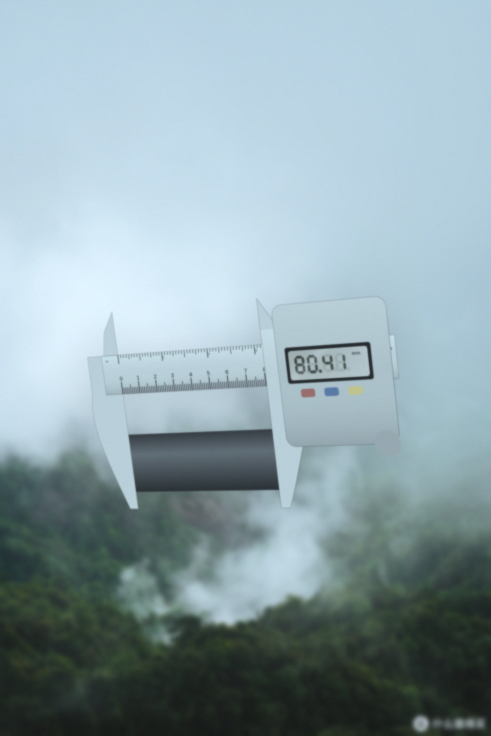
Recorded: 80.41,mm
